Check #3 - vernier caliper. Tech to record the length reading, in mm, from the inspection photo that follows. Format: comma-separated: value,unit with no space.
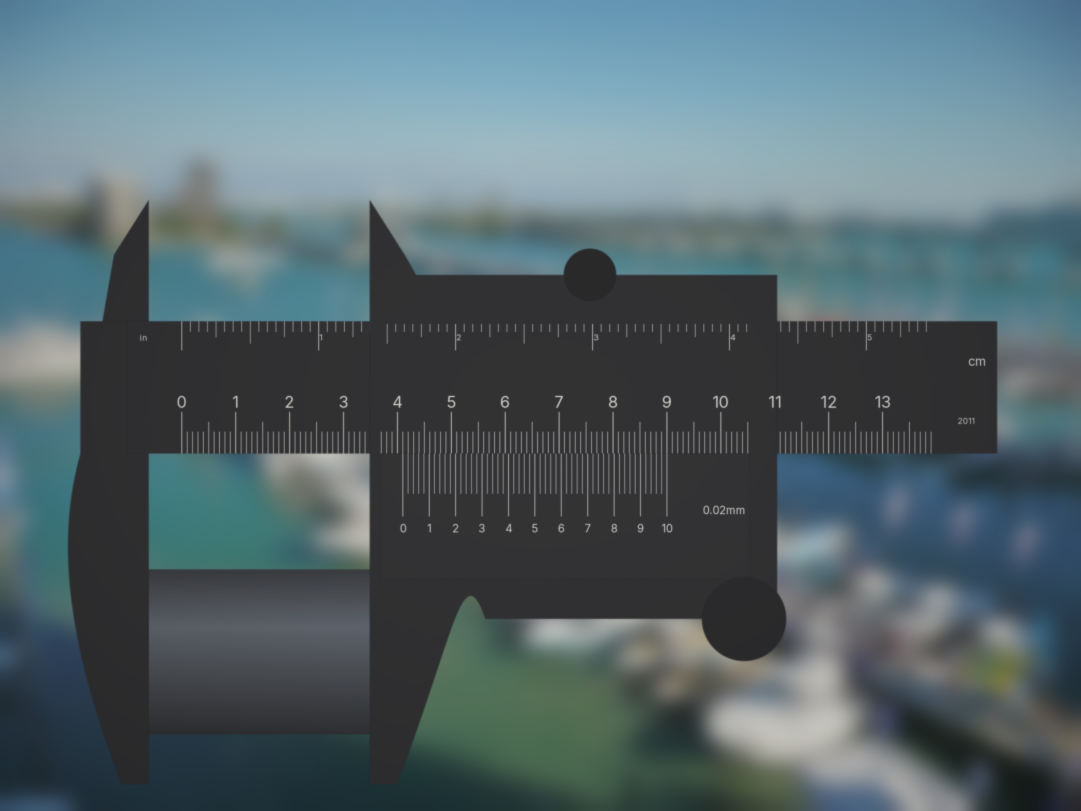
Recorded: 41.0,mm
